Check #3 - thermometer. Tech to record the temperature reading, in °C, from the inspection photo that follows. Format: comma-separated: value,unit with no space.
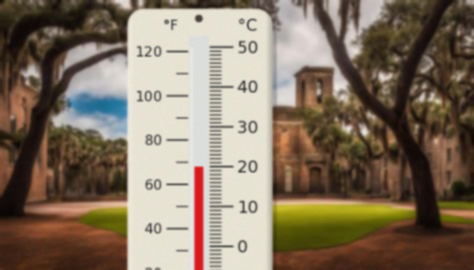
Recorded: 20,°C
